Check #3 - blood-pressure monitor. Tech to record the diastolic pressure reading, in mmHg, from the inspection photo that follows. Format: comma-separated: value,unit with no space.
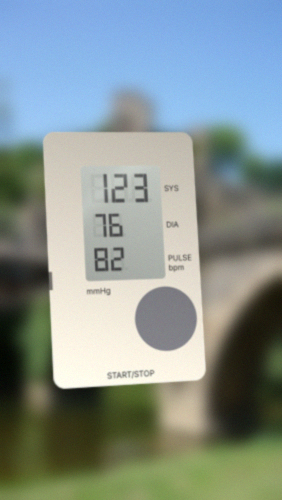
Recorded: 76,mmHg
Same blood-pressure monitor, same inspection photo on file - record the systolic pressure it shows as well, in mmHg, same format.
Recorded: 123,mmHg
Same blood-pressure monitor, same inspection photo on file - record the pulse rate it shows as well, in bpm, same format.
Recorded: 82,bpm
